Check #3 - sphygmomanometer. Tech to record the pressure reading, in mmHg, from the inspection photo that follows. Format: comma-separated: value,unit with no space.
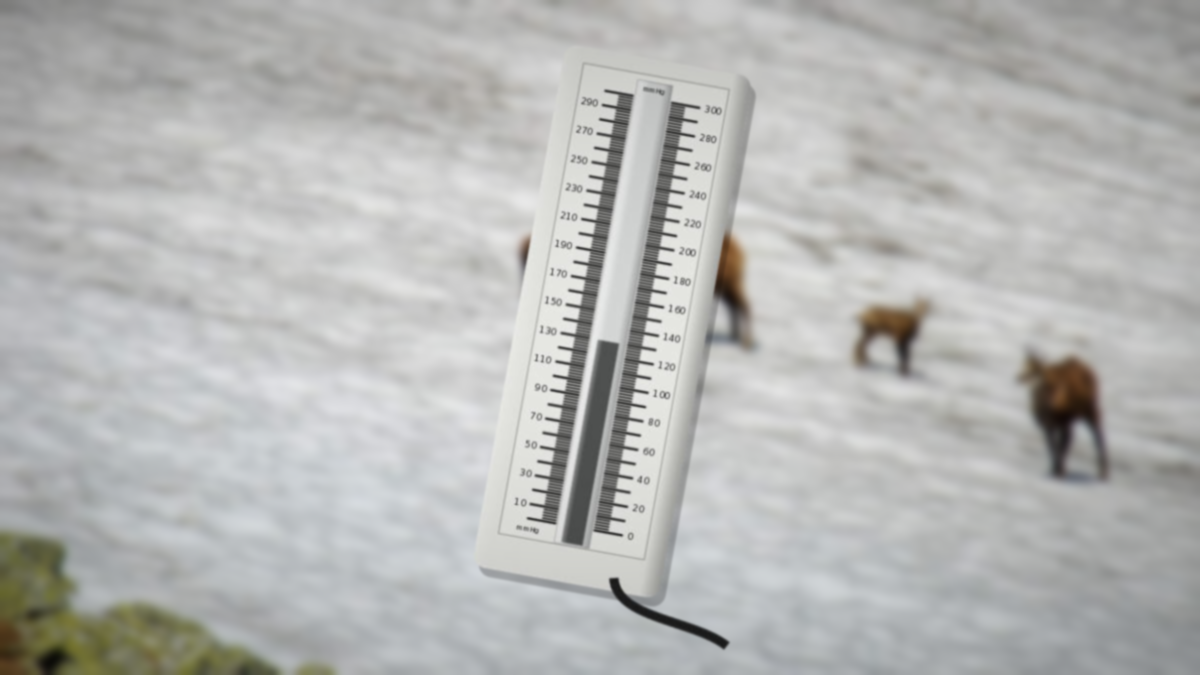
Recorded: 130,mmHg
